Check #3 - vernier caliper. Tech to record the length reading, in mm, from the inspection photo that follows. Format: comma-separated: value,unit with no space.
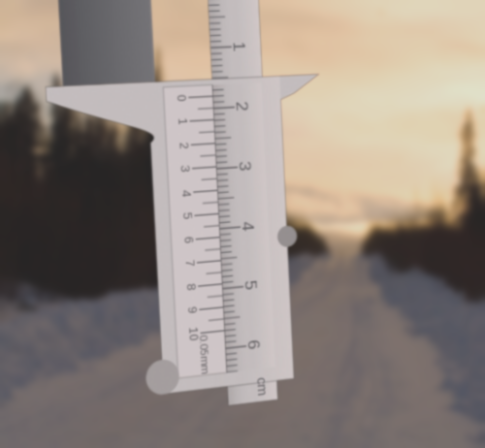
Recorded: 18.0,mm
